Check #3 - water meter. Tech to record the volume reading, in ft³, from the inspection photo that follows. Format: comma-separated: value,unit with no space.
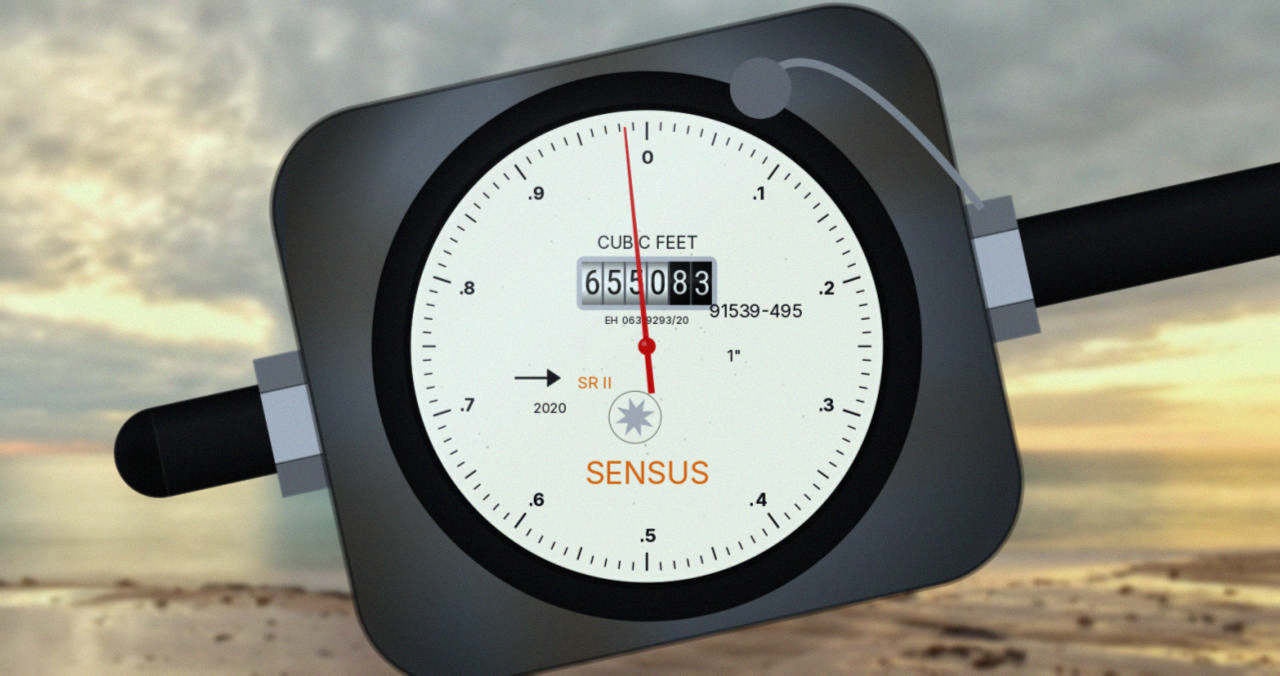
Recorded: 655082.98,ft³
